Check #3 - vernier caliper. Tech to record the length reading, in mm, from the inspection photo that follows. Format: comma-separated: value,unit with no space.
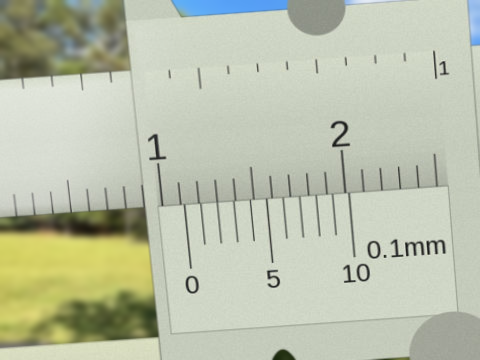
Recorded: 11.2,mm
